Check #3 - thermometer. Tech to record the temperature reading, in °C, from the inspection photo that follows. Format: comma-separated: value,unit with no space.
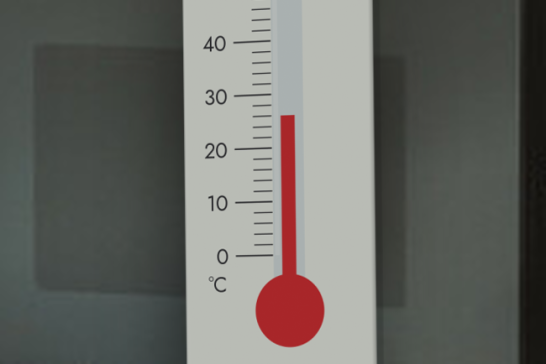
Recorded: 26,°C
